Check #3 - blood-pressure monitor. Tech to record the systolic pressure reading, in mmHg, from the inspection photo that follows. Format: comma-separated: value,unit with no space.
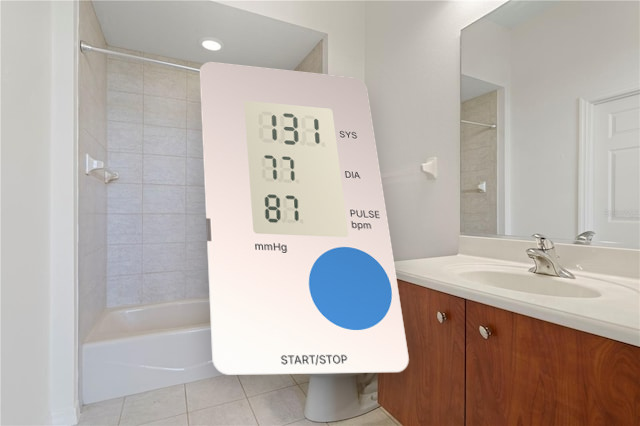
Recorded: 131,mmHg
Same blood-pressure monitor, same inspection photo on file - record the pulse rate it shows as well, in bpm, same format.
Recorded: 87,bpm
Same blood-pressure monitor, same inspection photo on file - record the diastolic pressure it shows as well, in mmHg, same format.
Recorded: 77,mmHg
